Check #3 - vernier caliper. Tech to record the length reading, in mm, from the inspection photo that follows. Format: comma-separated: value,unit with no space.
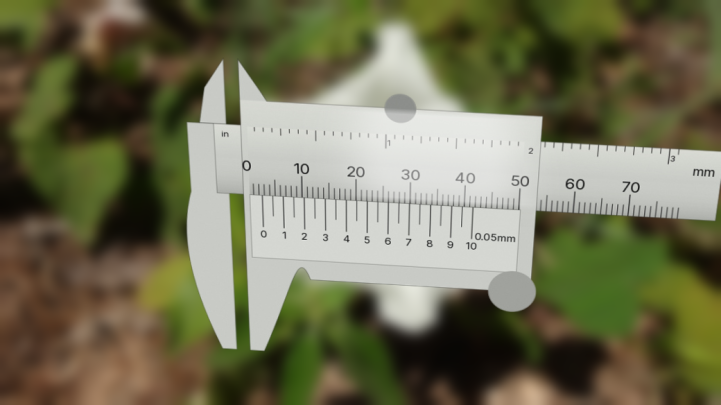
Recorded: 2.6,mm
